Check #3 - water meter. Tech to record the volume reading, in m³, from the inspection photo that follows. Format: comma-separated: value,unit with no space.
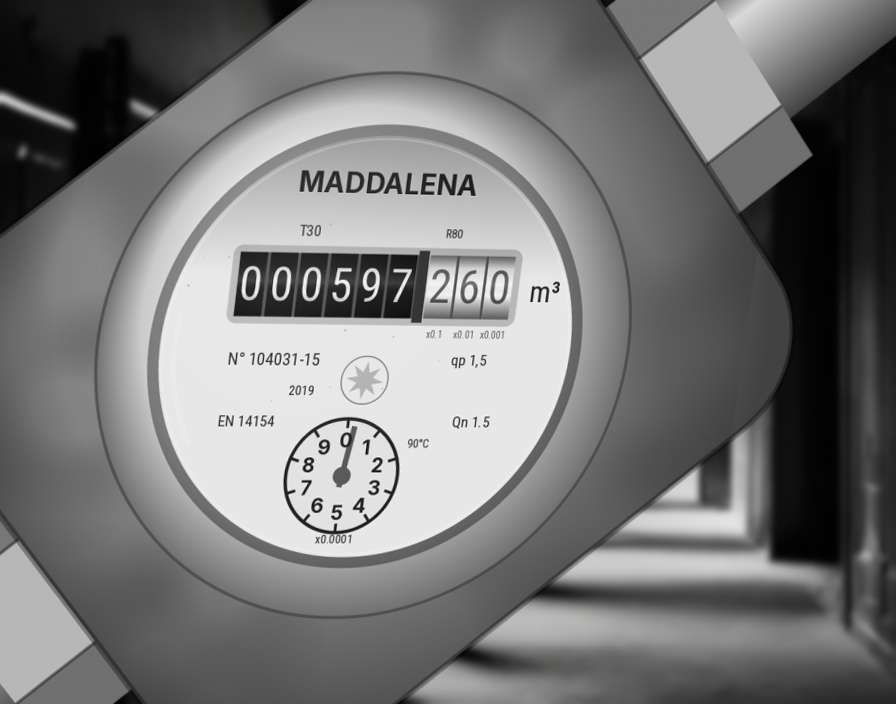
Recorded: 597.2600,m³
